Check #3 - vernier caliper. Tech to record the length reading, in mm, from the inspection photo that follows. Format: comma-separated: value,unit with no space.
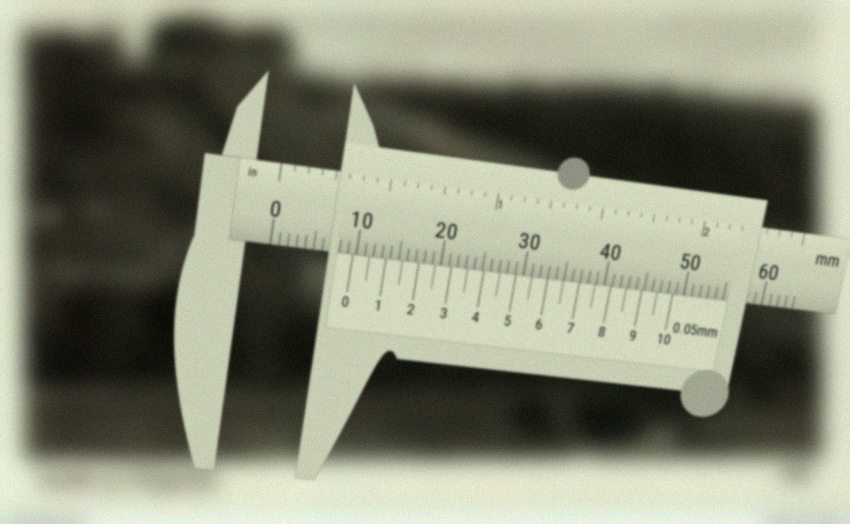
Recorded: 9.6,mm
